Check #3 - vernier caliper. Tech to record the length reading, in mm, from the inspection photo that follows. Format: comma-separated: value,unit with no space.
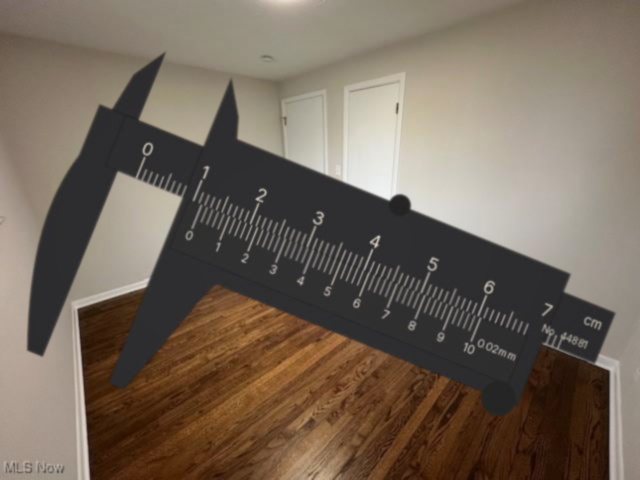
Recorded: 11.5,mm
